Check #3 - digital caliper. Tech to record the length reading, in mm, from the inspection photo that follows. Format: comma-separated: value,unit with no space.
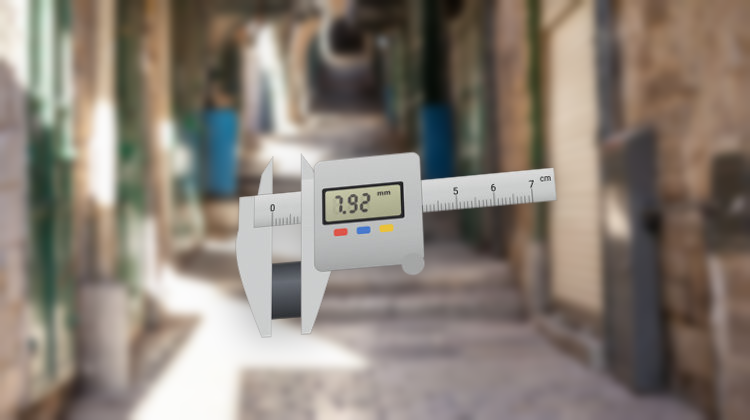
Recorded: 7.92,mm
